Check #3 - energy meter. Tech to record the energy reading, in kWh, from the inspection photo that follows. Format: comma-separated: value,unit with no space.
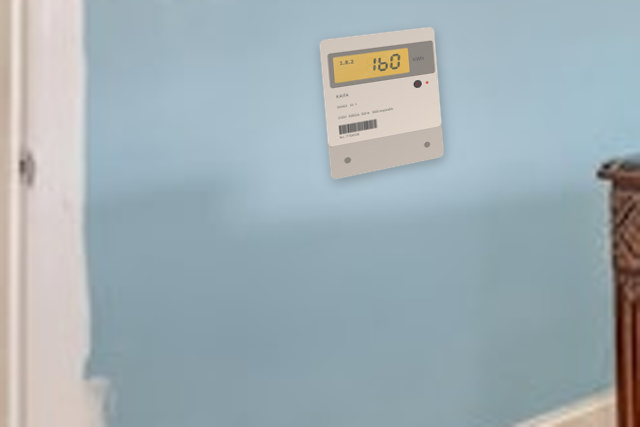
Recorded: 160,kWh
